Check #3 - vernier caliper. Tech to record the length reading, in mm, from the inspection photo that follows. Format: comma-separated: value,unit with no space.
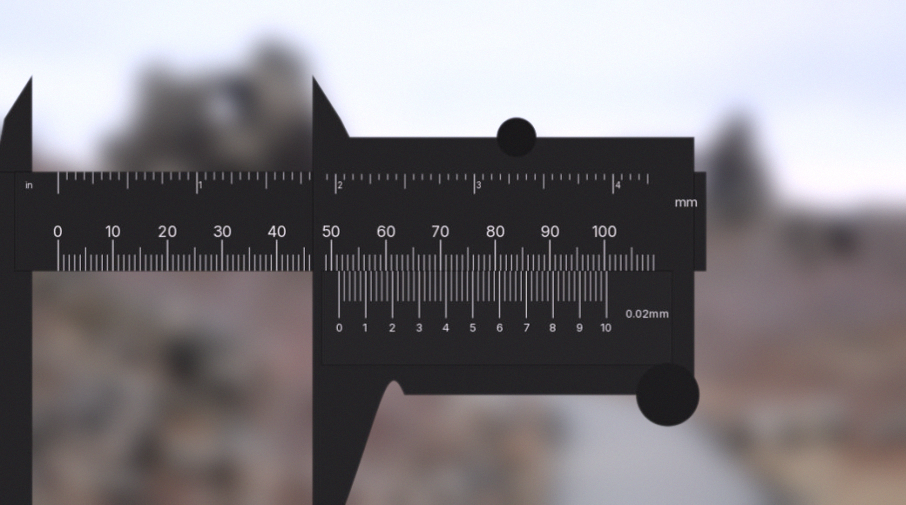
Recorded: 51.4,mm
